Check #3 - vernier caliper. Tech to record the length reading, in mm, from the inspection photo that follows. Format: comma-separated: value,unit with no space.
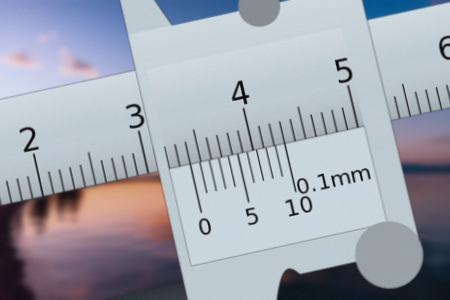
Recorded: 34.0,mm
